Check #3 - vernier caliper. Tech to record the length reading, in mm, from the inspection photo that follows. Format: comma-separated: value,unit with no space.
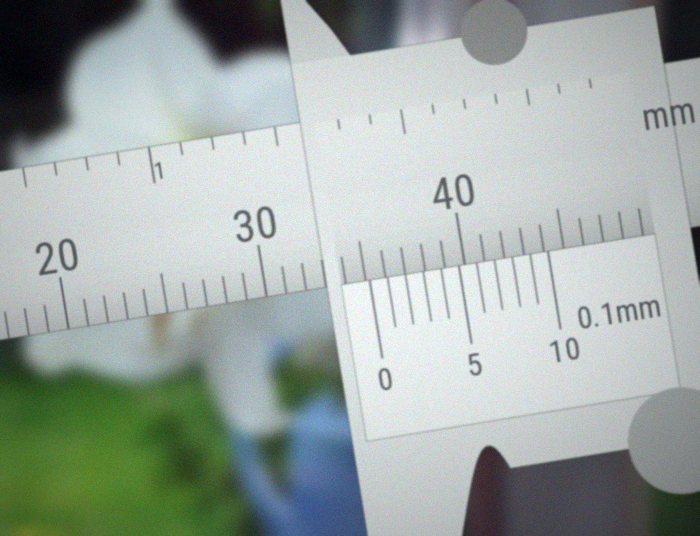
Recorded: 35.2,mm
